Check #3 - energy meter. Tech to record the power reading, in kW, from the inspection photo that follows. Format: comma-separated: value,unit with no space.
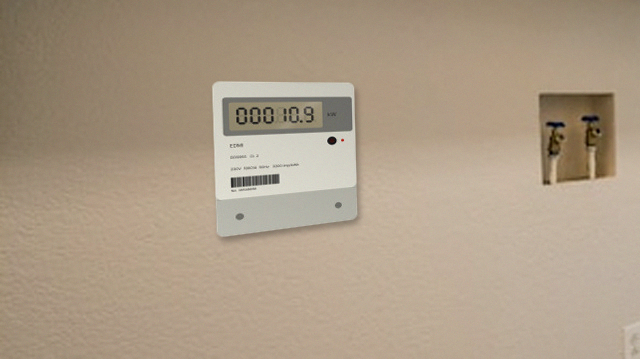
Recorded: 10.9,kW
